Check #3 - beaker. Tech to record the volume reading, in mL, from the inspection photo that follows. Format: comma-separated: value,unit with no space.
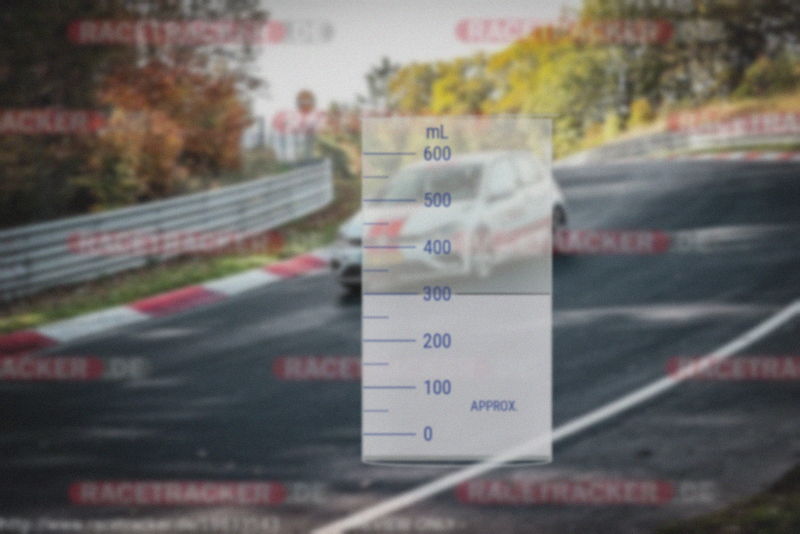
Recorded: 300,mL
